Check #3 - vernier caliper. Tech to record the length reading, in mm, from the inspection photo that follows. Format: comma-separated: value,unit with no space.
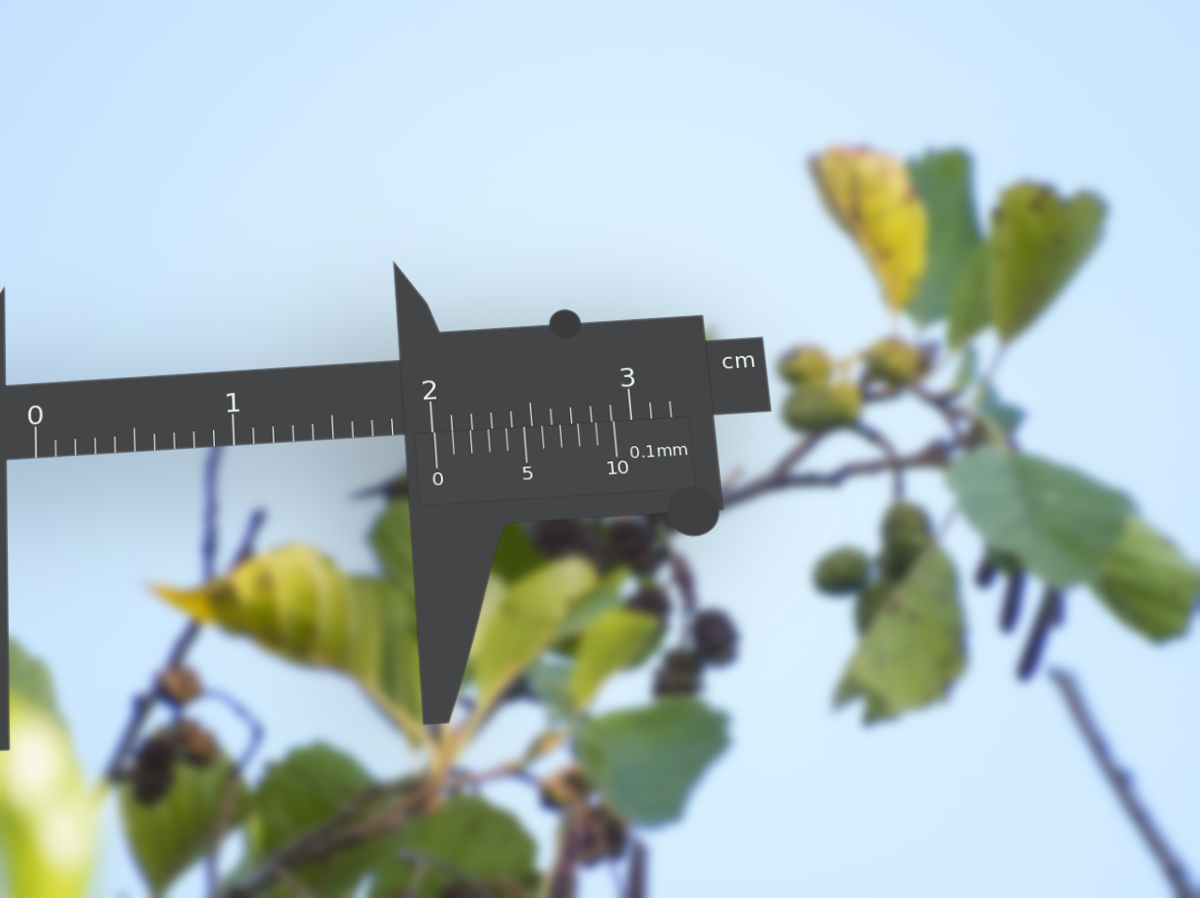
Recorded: 20.1,mm
